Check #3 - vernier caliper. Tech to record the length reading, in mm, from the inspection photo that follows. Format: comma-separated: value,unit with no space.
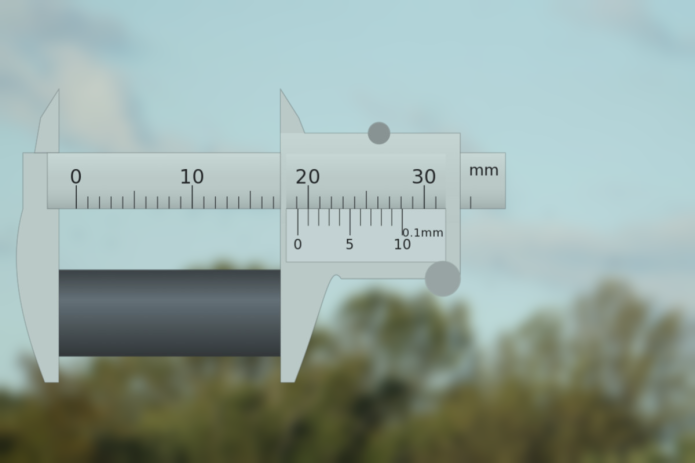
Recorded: 19.1,mm
